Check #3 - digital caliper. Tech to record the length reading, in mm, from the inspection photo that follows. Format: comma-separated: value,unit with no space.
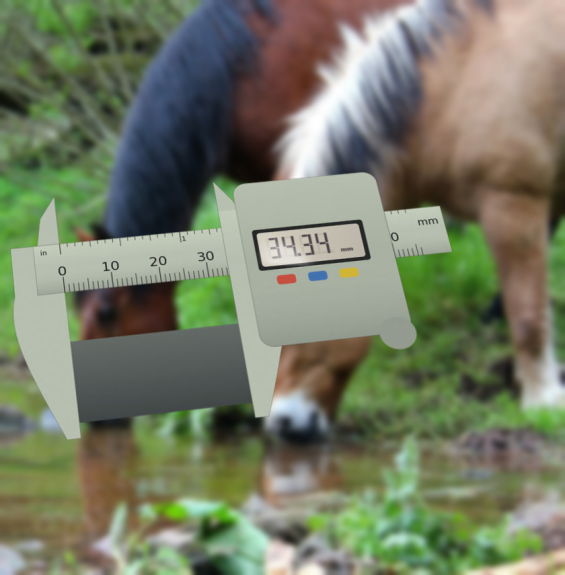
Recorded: 34.34,mm
